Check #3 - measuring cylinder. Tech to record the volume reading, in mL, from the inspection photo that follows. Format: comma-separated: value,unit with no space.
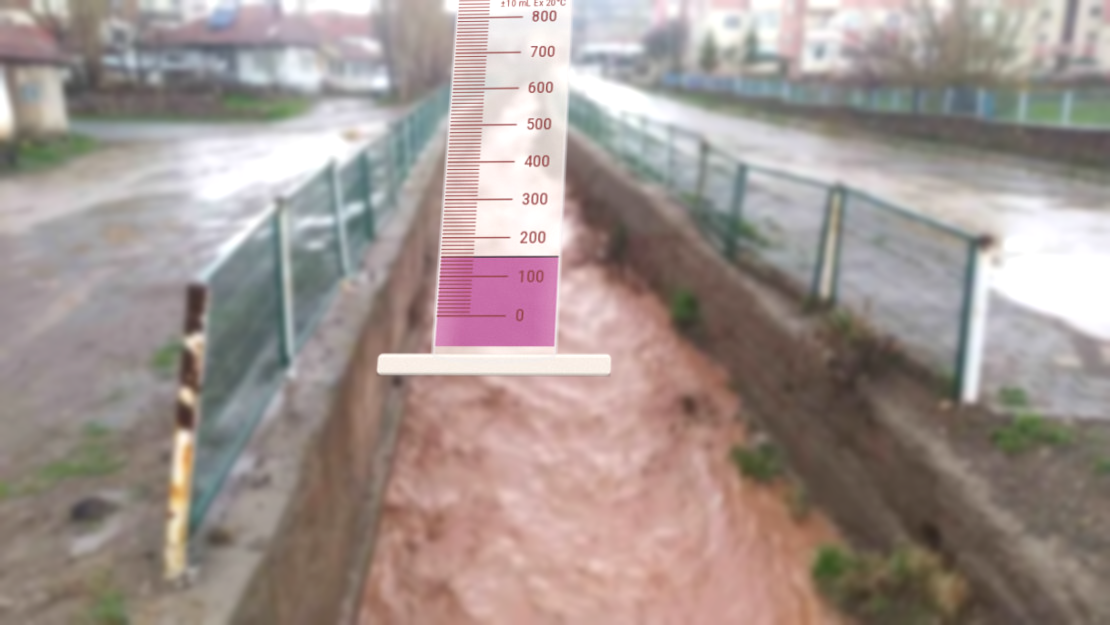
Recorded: 150,mL
